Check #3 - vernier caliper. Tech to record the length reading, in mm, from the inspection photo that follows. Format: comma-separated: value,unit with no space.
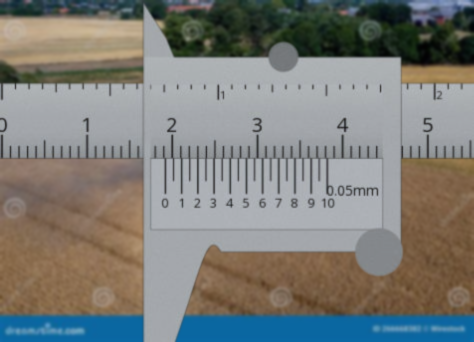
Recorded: 19.2,mm
